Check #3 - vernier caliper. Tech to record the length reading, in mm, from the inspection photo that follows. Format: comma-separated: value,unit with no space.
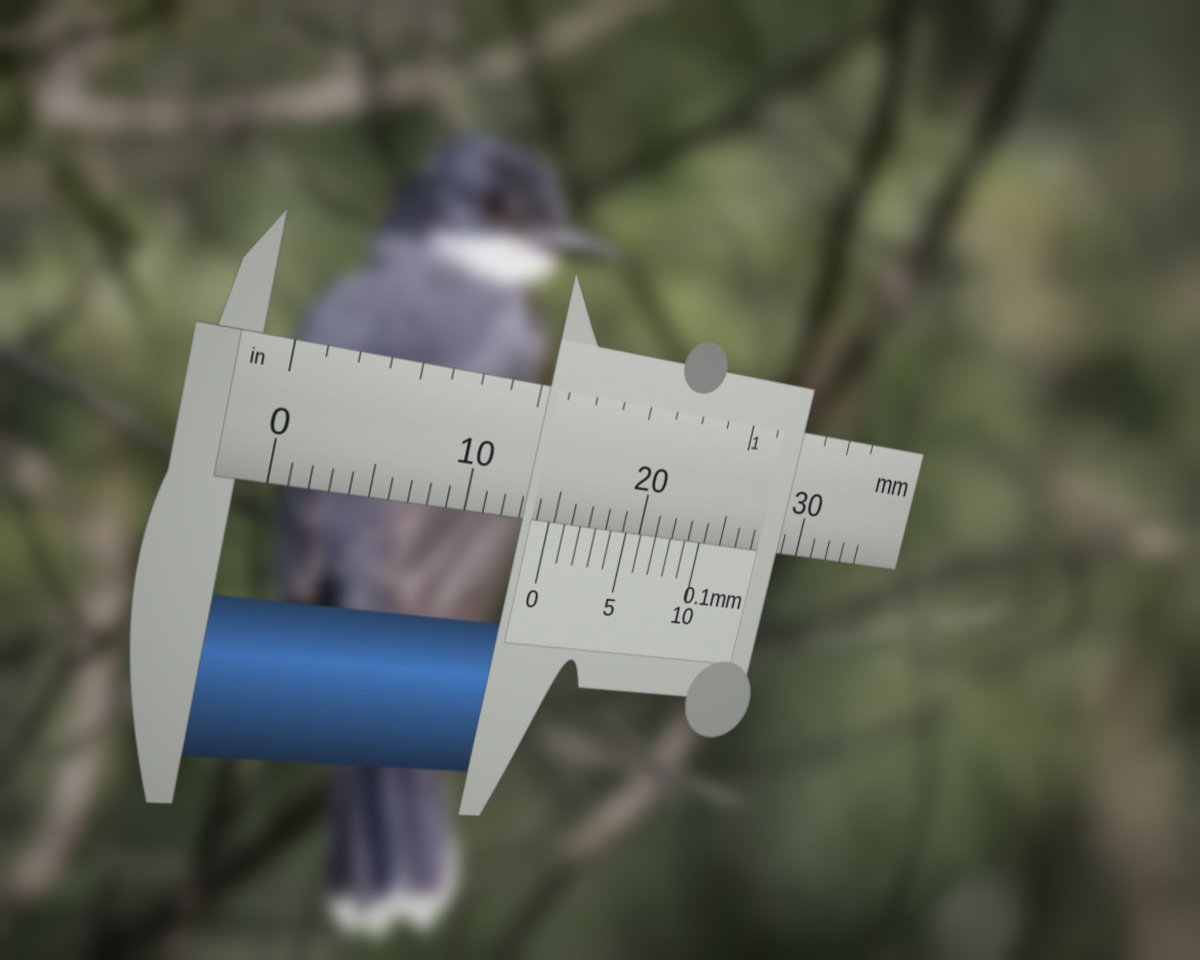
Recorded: 14.7,mm
